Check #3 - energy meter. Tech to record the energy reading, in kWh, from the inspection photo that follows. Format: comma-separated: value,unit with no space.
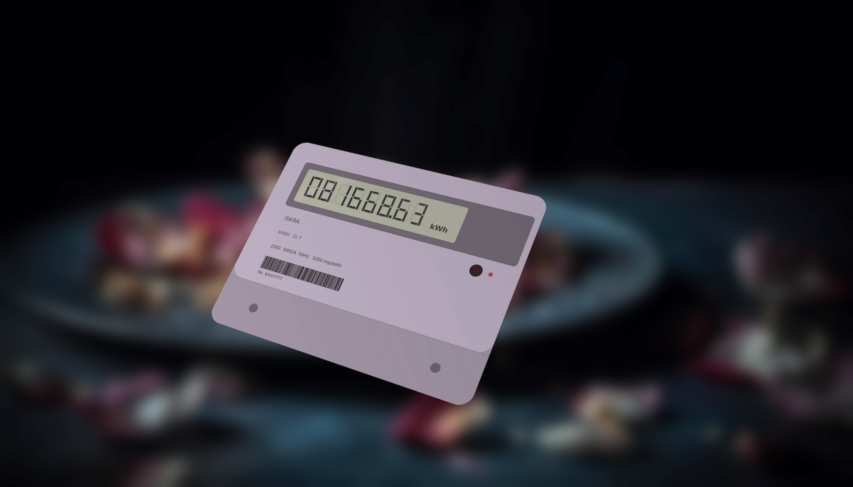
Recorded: 81668.63,kWh
